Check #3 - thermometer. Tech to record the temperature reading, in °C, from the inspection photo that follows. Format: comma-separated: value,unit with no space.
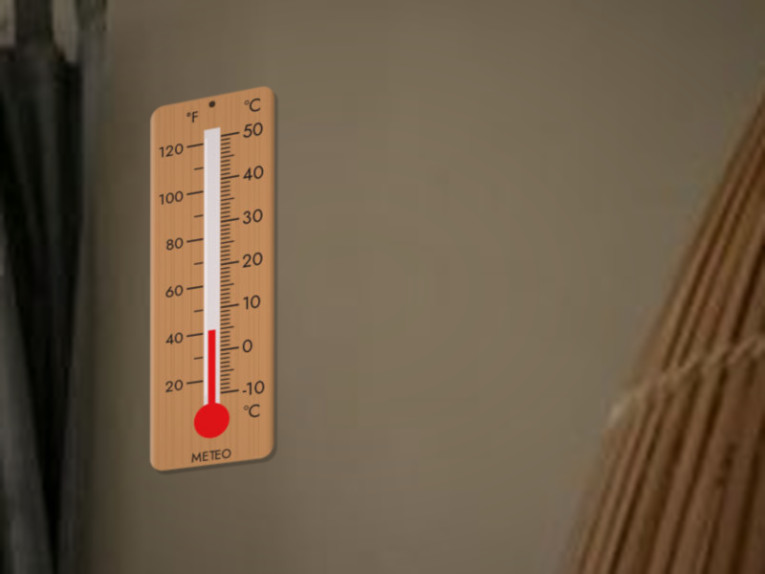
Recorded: 5,°C
